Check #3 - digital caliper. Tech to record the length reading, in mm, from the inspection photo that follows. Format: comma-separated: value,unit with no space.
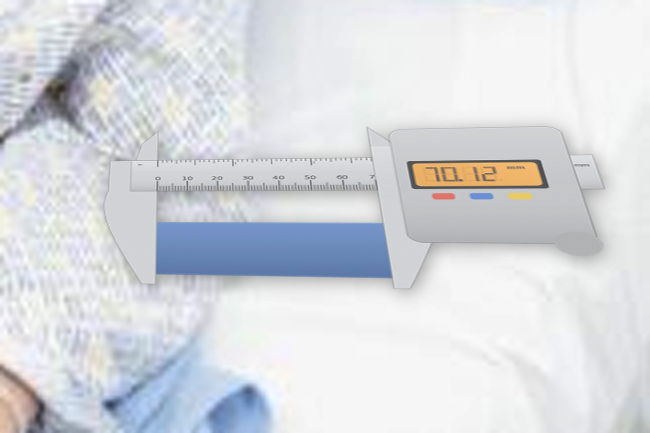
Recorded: 70.12,mm
